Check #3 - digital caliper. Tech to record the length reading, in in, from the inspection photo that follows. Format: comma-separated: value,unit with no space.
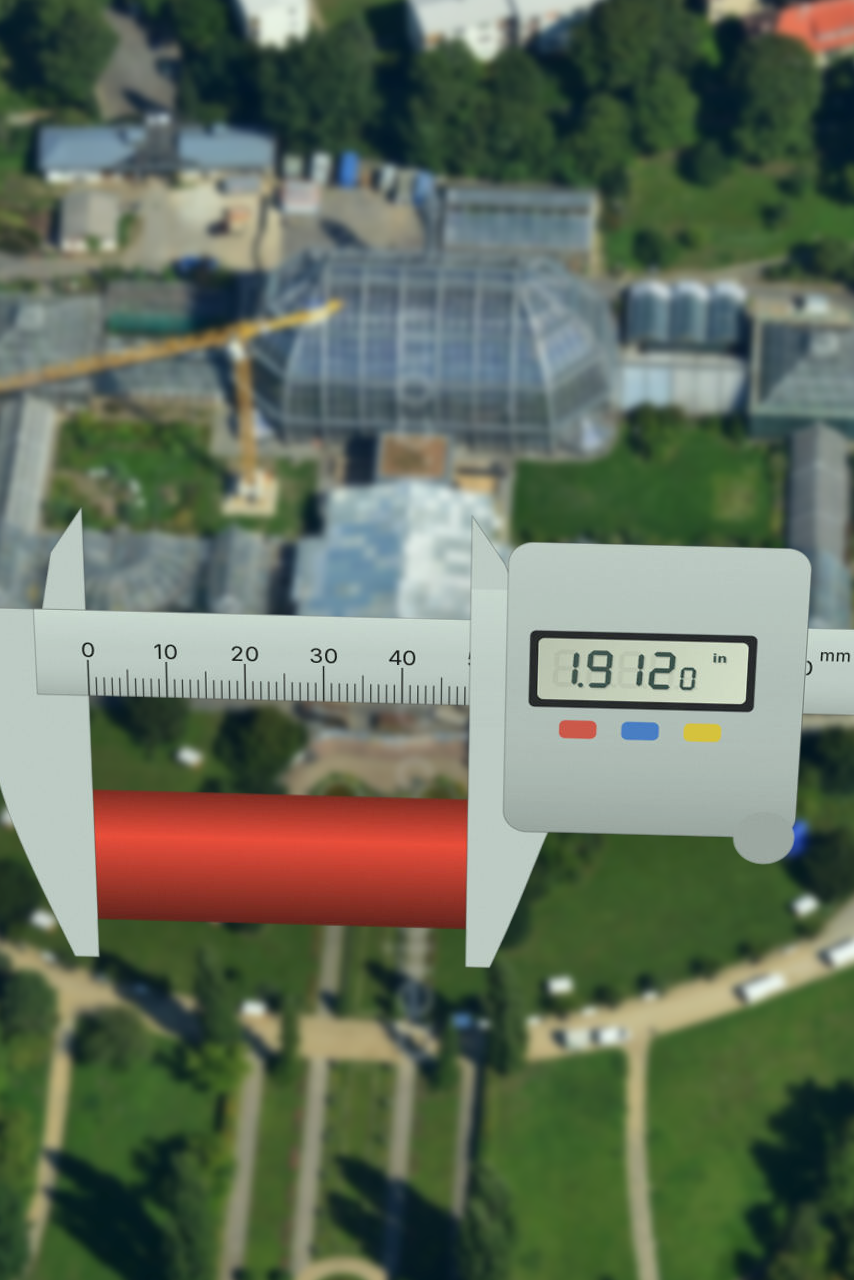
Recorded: 1.9120,in
